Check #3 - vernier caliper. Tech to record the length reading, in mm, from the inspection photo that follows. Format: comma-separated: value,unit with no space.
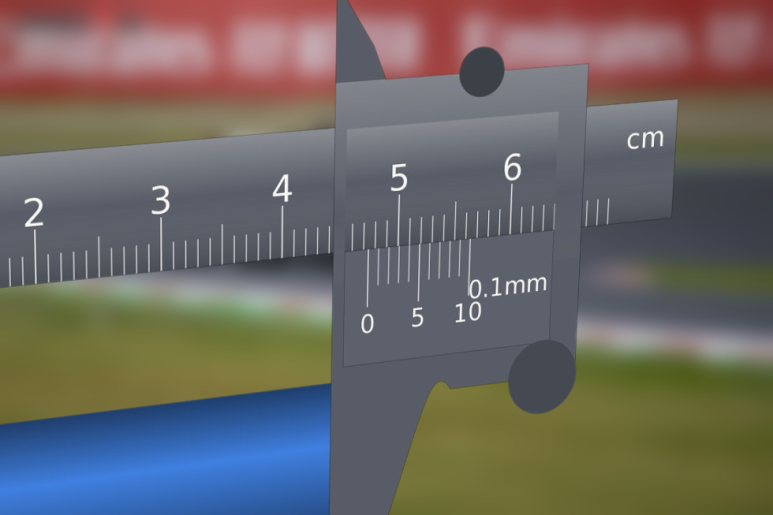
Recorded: 47.4,mm
